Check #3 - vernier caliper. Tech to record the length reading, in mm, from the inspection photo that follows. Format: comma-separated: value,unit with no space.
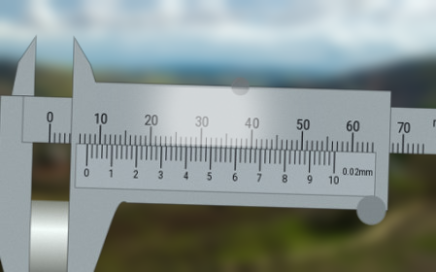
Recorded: 7.5,mm
